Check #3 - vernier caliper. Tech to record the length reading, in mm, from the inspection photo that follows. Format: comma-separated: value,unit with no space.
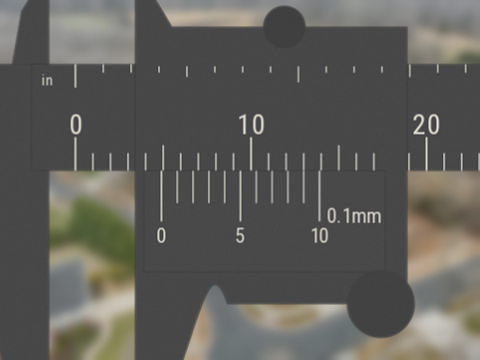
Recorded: 4.9,mm
